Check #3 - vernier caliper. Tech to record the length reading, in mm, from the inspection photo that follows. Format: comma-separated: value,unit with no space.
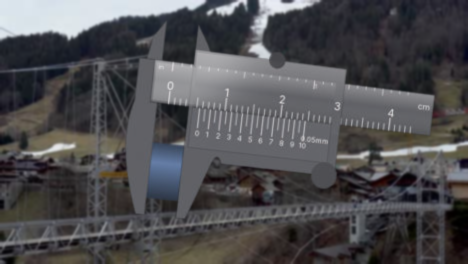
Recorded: 5.5,mm
